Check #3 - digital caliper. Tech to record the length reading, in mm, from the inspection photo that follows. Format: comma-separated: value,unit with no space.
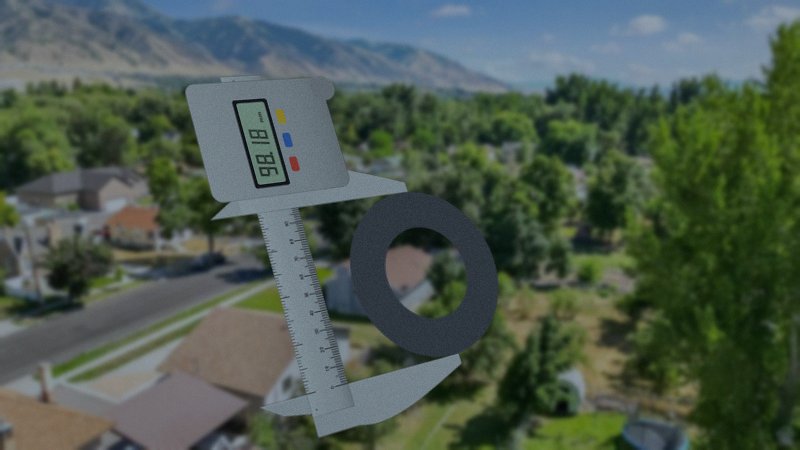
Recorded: 98.18,mm
